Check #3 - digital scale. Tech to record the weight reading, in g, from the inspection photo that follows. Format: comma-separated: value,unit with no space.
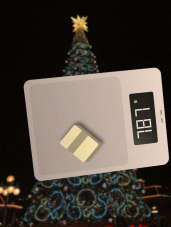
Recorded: 787,g
